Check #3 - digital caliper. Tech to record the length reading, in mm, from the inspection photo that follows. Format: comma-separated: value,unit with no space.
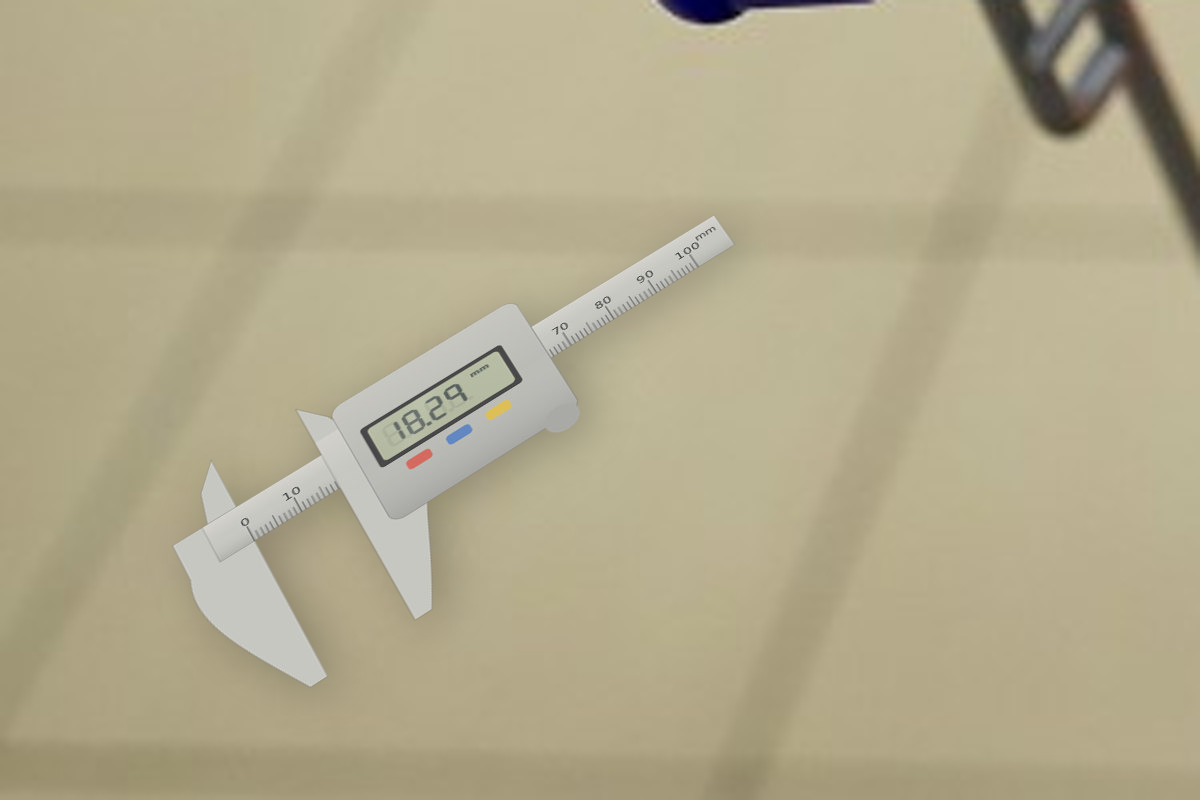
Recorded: 18.29,mm
